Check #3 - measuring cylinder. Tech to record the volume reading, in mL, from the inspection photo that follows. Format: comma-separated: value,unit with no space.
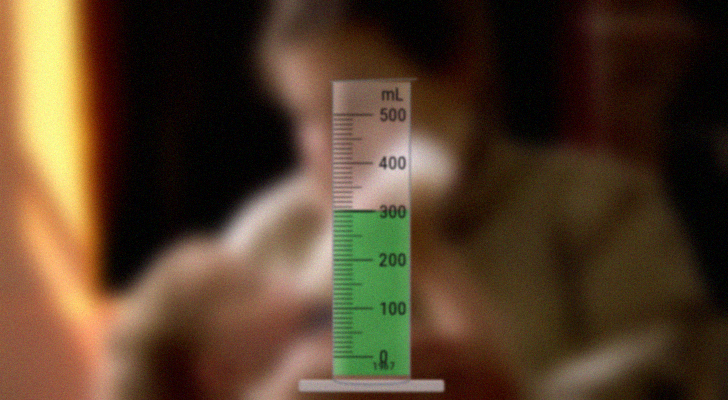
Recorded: 300,mL
